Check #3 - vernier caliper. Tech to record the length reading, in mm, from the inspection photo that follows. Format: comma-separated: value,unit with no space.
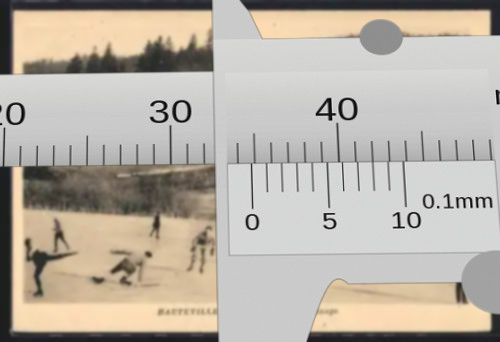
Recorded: 34.8,mm
